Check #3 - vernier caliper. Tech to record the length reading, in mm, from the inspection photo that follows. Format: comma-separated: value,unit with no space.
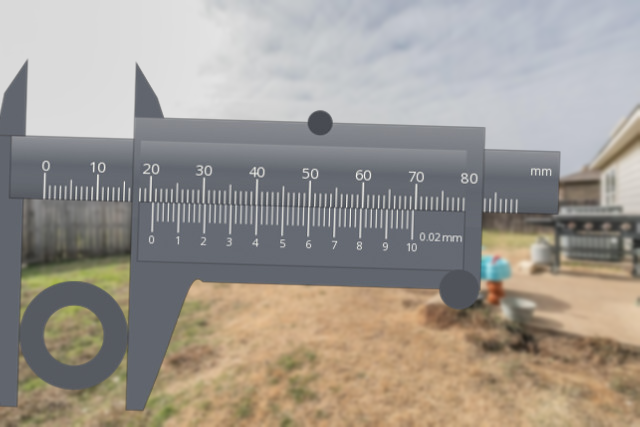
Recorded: 20.5,mm
